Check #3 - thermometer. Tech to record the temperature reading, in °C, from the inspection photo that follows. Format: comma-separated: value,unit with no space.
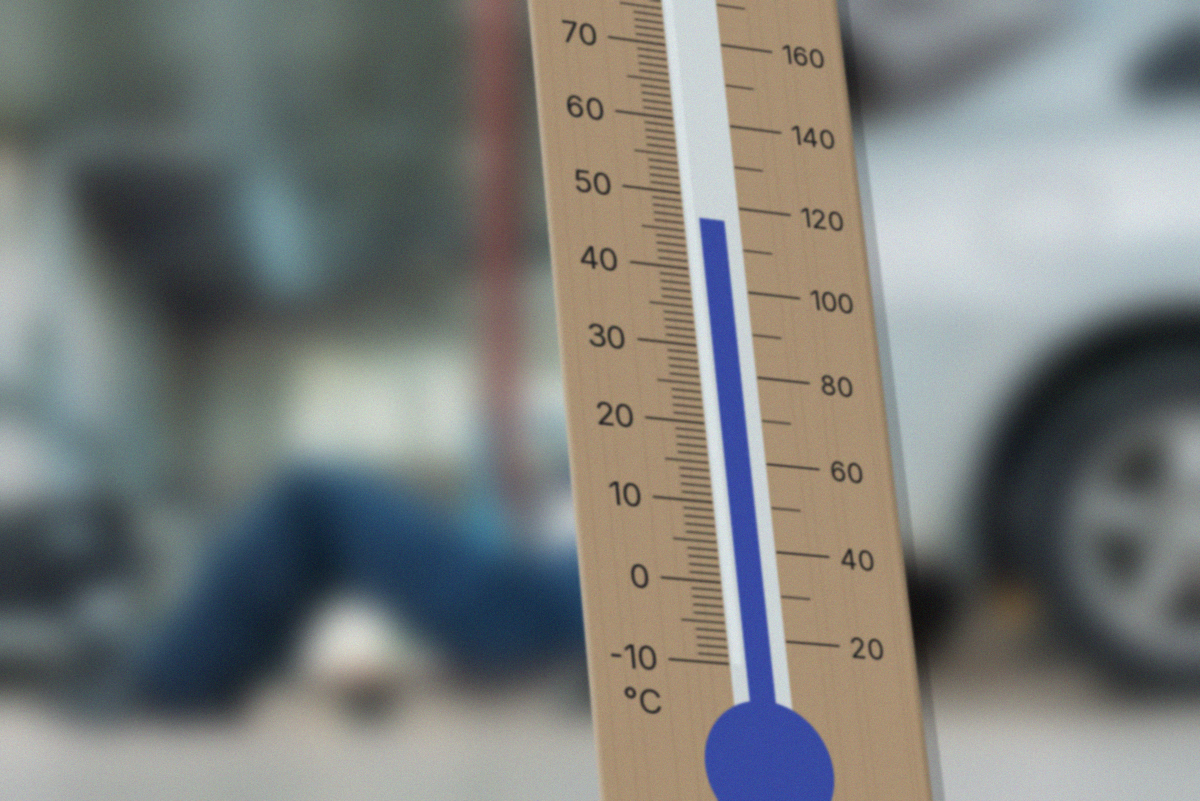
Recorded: 47,°C
